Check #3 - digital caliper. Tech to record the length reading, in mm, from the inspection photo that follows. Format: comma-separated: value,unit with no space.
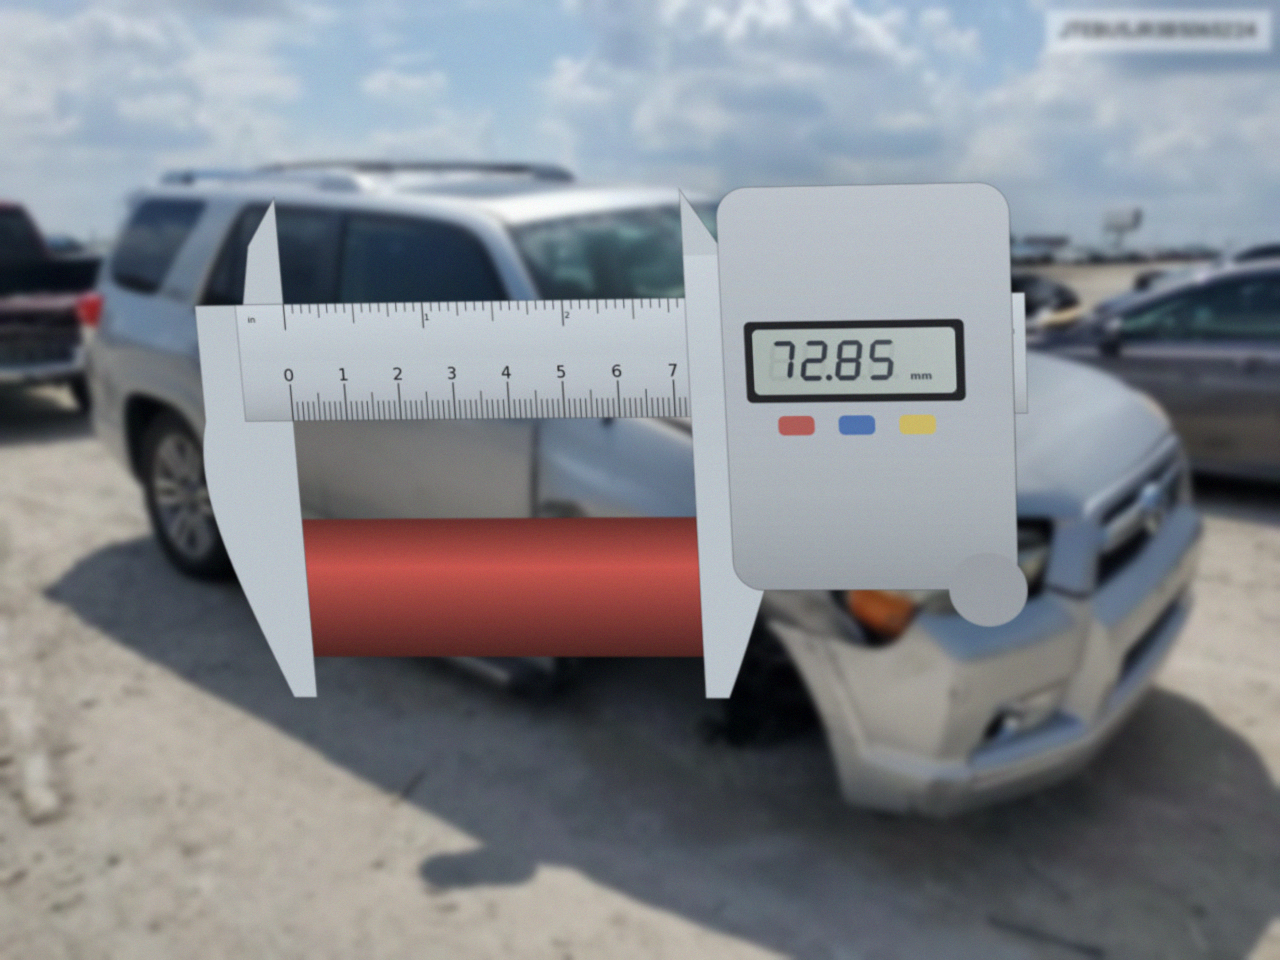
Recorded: 72.85,mm
